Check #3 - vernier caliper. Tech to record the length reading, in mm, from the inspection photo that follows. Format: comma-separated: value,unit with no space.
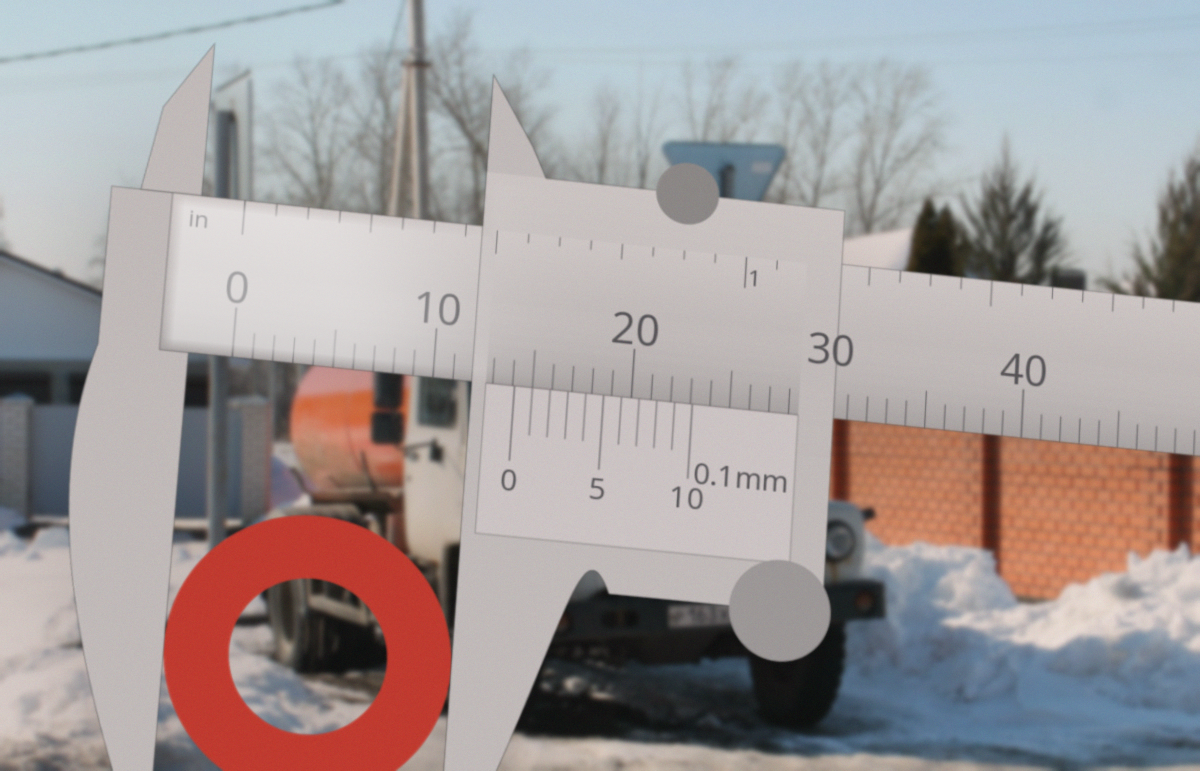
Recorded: 14.1,mm
